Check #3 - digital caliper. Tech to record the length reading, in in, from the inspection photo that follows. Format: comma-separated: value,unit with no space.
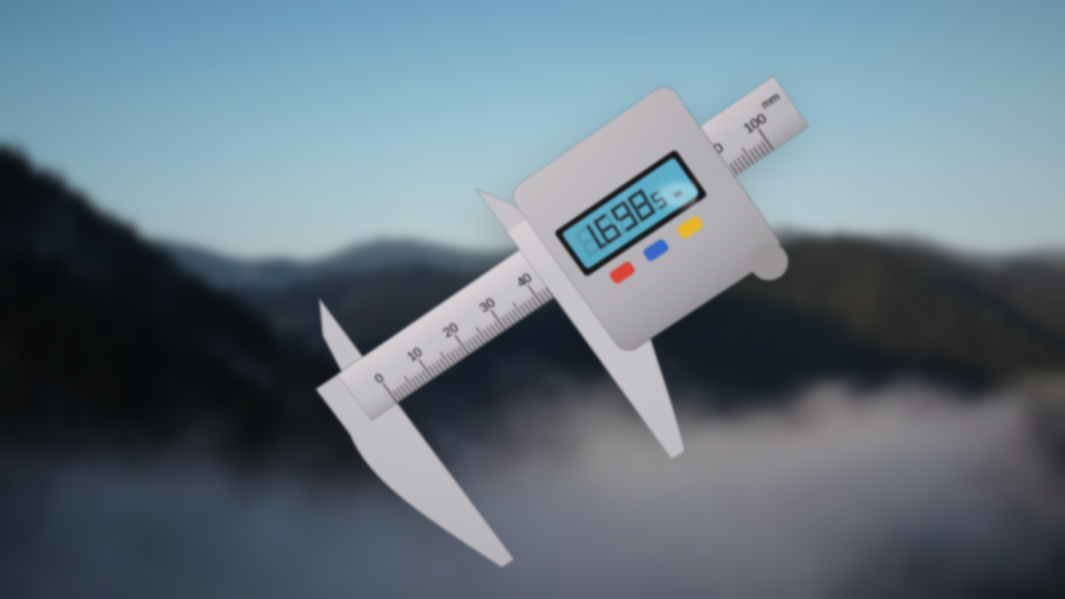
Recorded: 1.6985,in
